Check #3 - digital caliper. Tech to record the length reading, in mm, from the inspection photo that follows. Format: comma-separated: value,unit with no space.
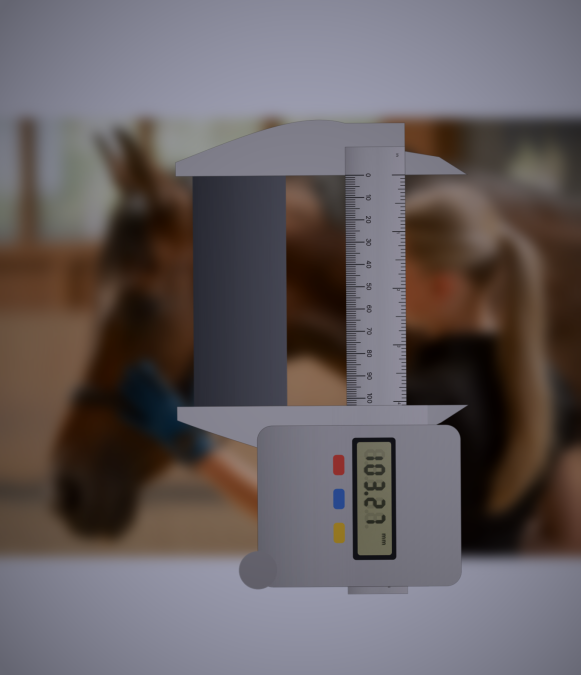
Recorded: 103.27,mm
